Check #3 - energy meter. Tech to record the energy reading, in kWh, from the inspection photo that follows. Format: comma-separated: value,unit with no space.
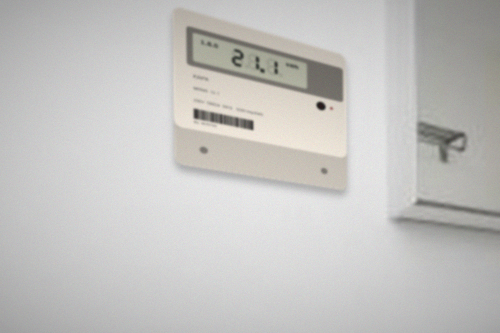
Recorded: 21.1,kWh
